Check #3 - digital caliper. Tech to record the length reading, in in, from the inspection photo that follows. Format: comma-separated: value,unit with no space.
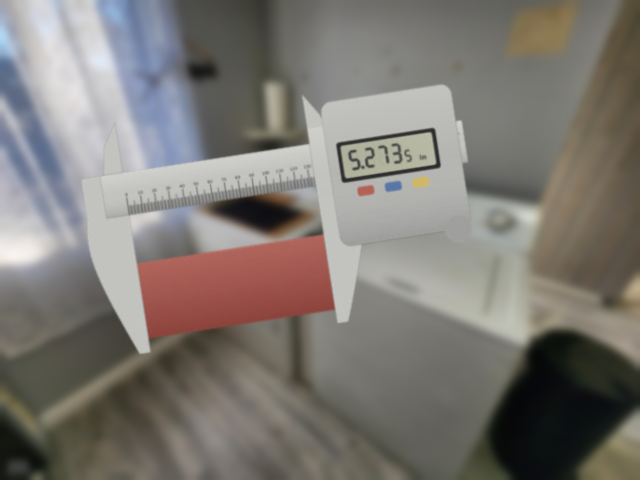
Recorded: 5.2735,in
